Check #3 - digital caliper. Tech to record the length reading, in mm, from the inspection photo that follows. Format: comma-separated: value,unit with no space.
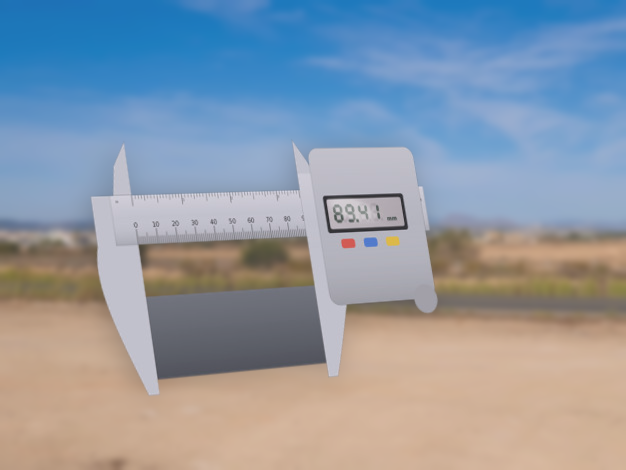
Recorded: 89.41,mm
